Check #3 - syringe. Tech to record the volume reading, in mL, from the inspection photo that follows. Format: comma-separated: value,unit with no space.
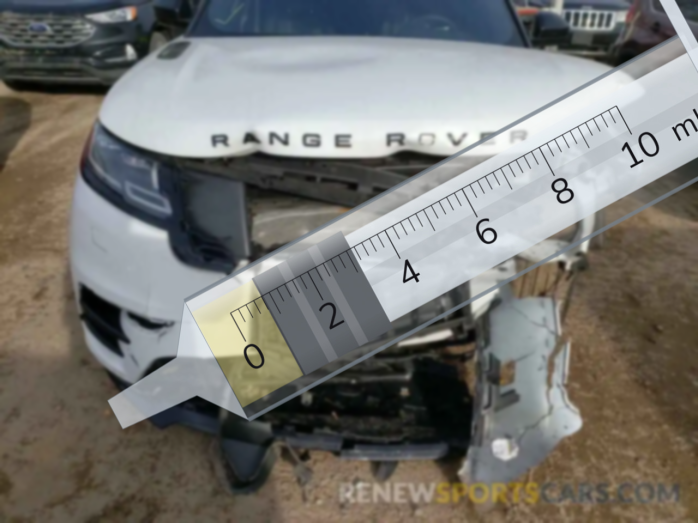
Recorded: 0.8,mL
